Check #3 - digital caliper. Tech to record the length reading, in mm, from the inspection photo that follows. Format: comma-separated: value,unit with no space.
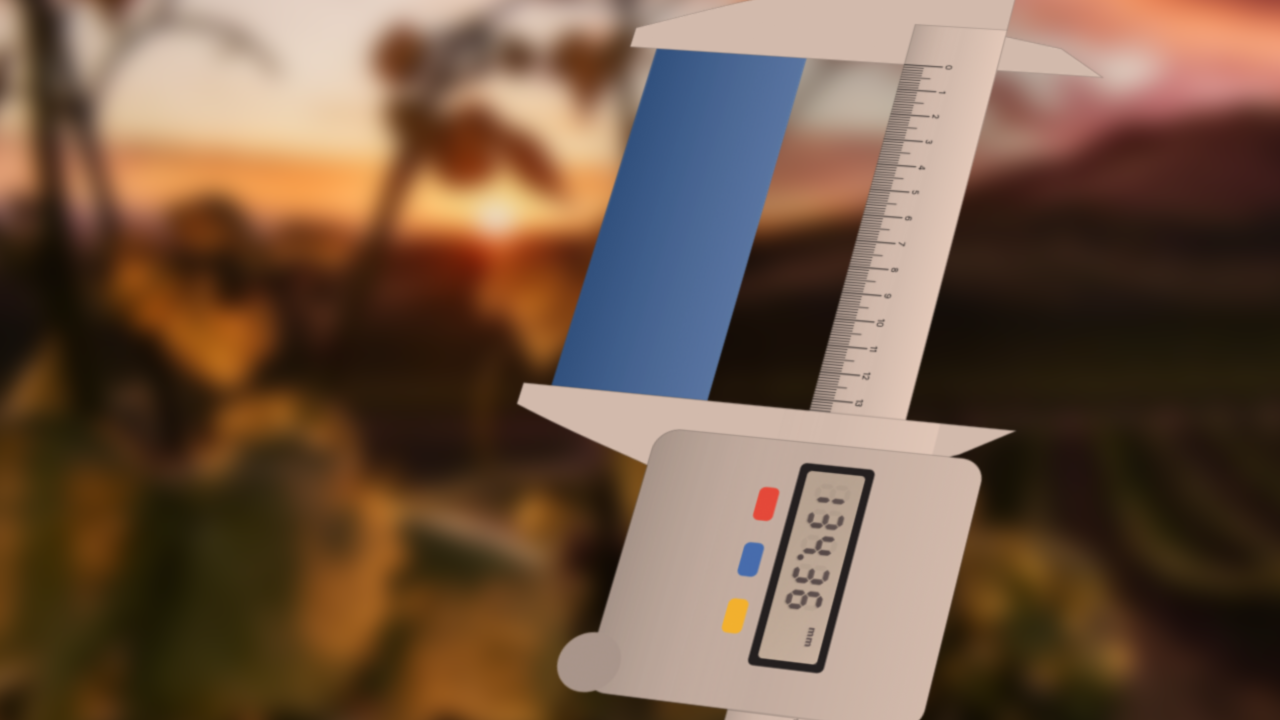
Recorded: 134.36,mm
